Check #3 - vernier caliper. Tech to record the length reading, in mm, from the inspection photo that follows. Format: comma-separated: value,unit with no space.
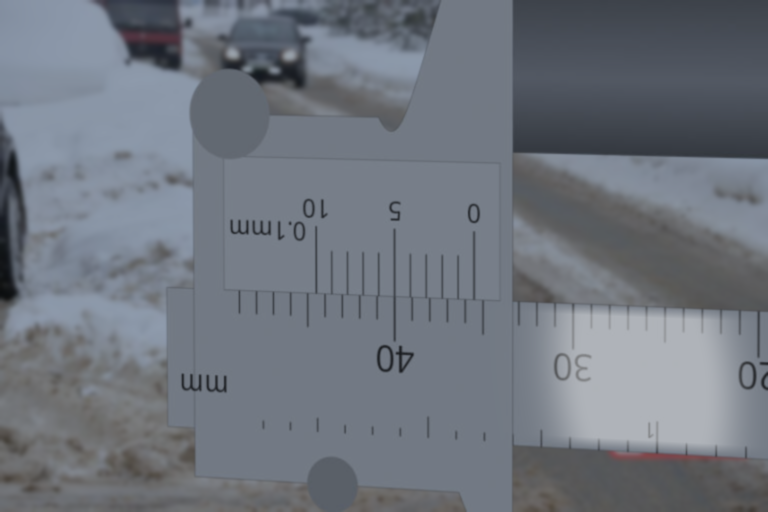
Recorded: 35.5,mm
